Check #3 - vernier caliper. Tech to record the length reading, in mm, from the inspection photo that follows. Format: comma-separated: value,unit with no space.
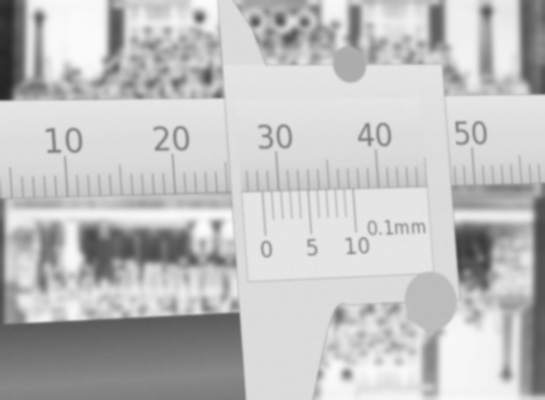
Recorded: 28.4,mm
